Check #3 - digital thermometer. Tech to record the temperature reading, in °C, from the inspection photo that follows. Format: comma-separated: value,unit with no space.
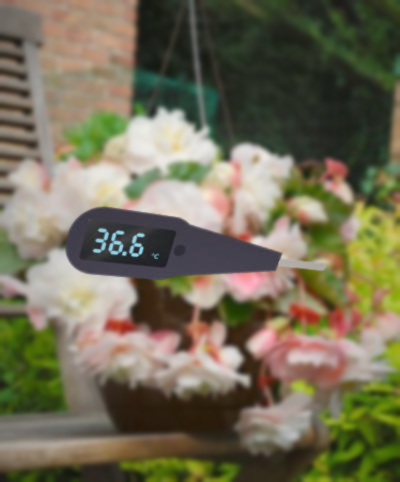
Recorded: 36.6,°C
